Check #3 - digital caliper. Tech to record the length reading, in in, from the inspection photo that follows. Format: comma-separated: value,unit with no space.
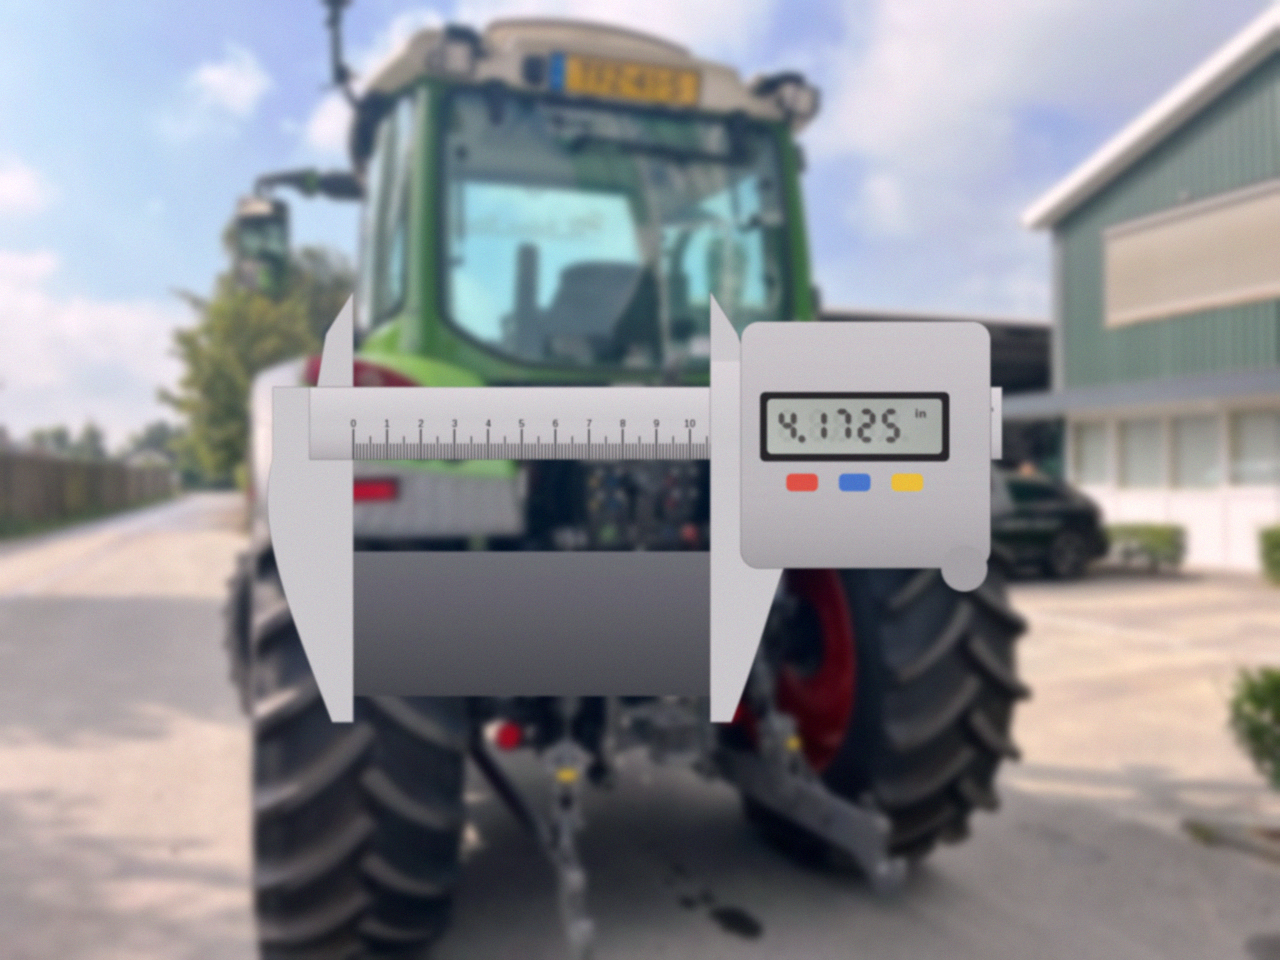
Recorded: 4.1725,in
